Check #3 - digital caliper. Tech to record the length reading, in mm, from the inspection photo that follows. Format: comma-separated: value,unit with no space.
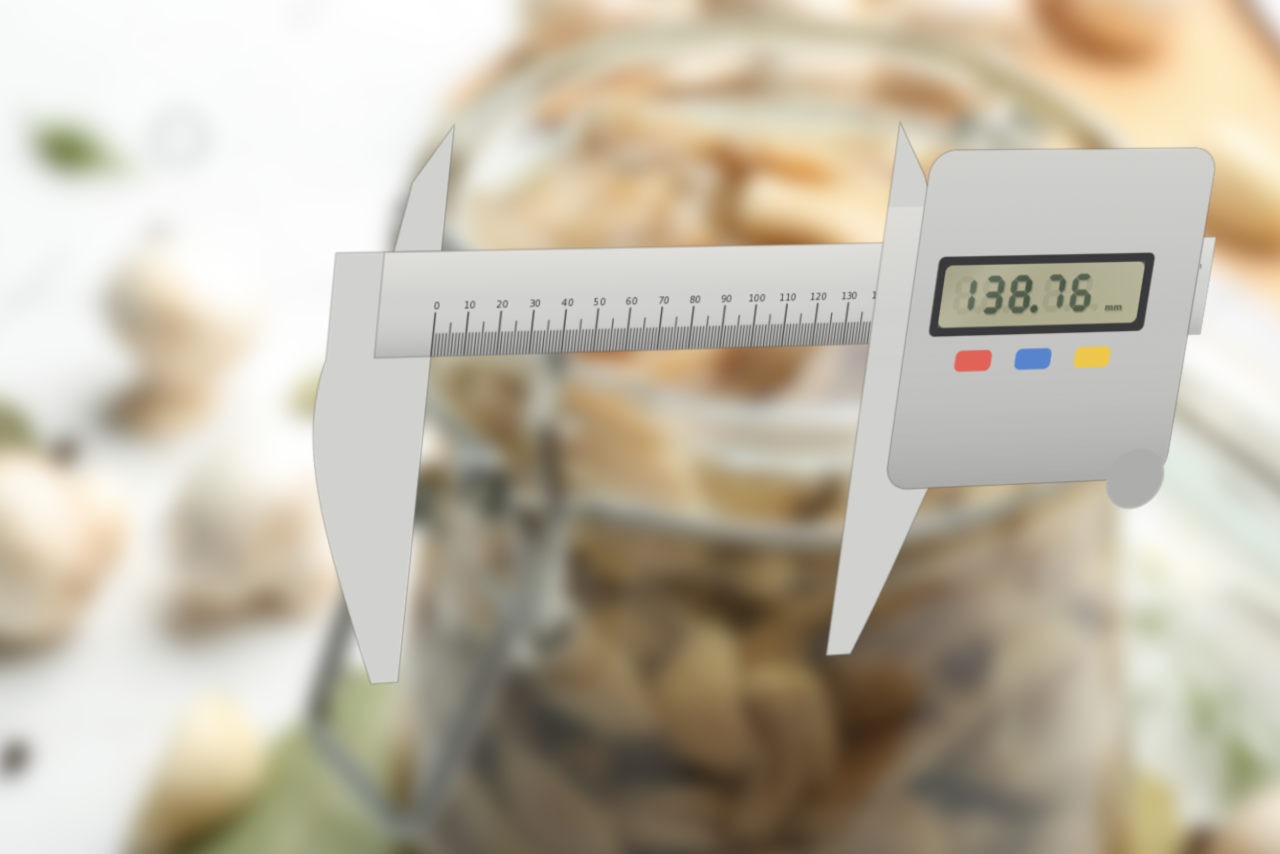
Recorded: 138.76,mm
